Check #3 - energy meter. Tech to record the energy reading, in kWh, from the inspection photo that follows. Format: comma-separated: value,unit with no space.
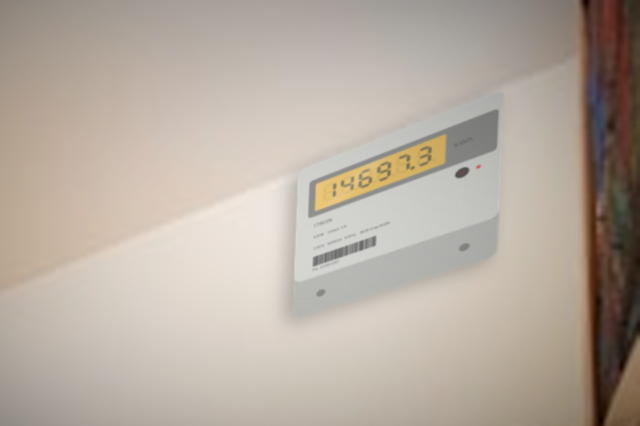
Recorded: 14697.3,kWh
